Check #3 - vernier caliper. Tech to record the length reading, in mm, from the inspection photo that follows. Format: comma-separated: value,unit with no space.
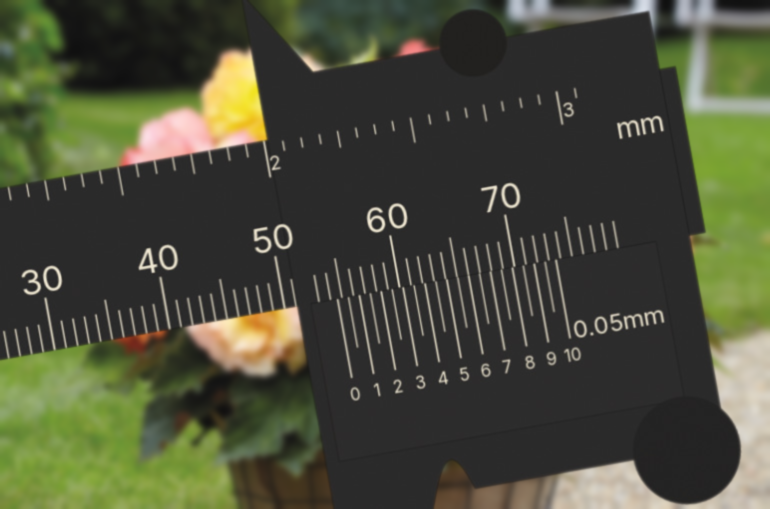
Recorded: 54.6,mm
